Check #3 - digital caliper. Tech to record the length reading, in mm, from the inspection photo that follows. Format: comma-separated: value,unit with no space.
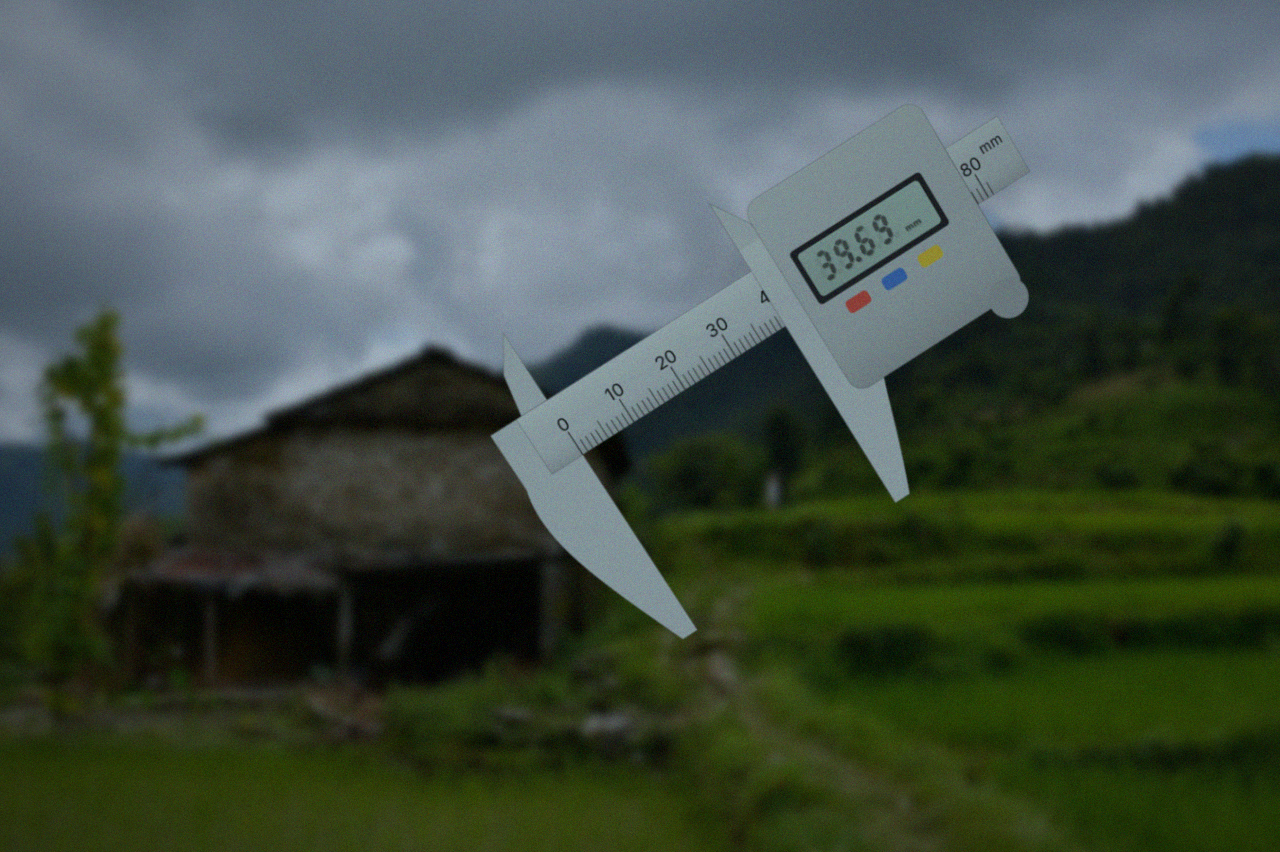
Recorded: 39.69,mm
